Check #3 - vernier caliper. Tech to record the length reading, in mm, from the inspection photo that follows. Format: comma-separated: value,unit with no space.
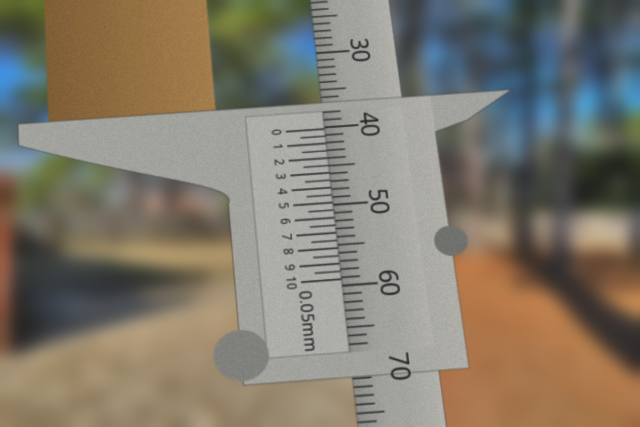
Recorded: 40.2,mm
